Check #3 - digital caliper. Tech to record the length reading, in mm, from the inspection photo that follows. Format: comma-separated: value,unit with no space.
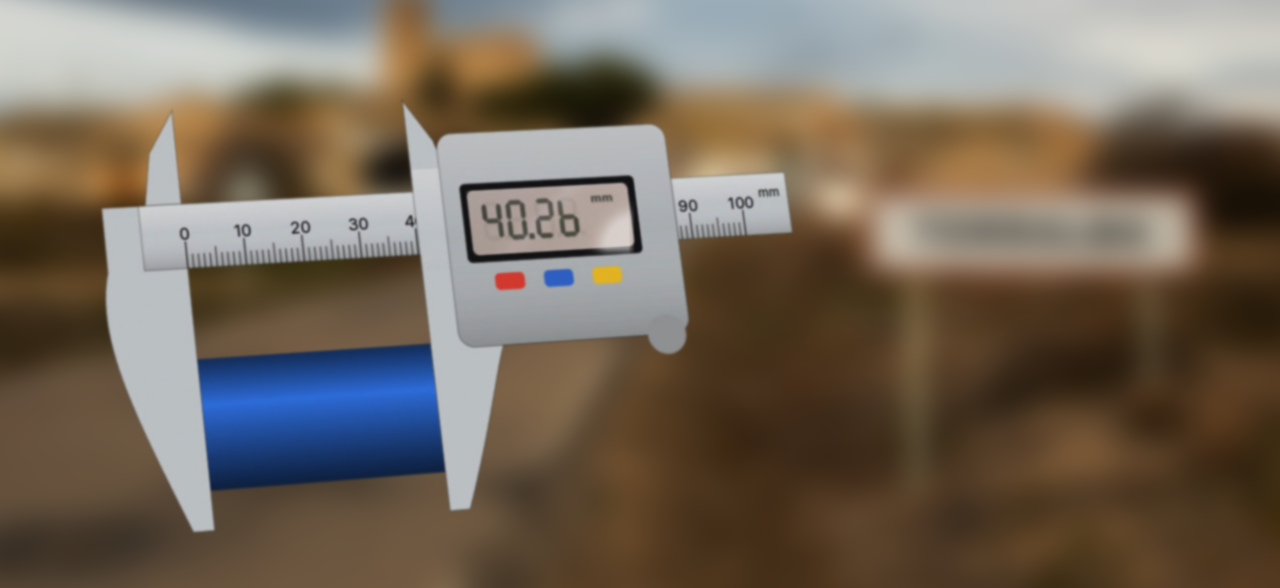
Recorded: 40.26,mm
